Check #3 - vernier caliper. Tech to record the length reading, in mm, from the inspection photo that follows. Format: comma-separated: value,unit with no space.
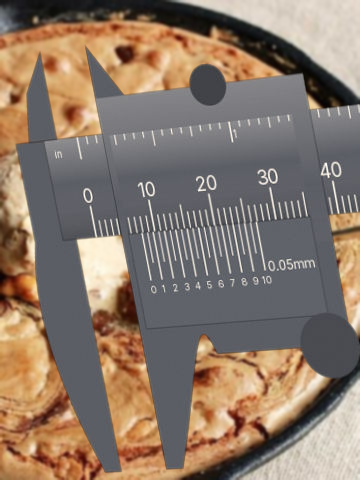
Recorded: 7.8,mm
